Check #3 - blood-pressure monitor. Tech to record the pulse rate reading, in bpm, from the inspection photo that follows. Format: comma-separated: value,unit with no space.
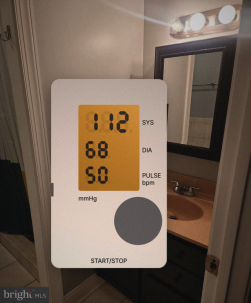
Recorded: 50,bpm
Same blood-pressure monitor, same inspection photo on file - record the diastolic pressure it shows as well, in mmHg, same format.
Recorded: 68,mmHg
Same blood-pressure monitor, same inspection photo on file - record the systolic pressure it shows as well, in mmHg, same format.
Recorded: 112,mmHg
